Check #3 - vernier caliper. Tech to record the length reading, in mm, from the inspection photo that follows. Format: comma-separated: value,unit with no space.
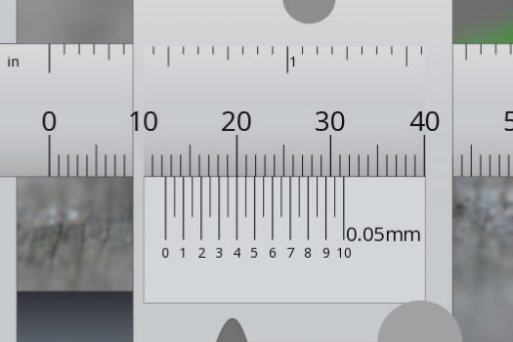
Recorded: 12.4,mm
